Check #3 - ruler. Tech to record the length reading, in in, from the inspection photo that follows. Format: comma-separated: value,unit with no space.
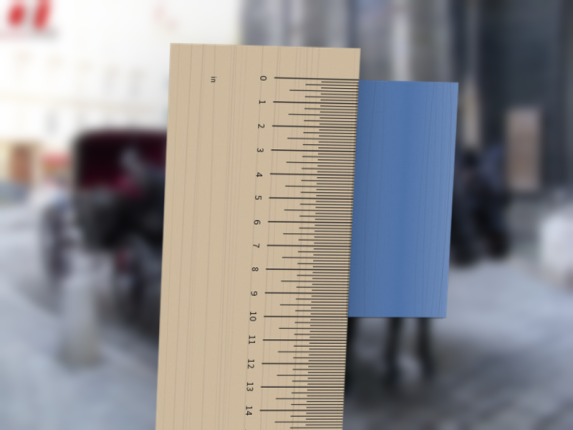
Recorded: 10,in
